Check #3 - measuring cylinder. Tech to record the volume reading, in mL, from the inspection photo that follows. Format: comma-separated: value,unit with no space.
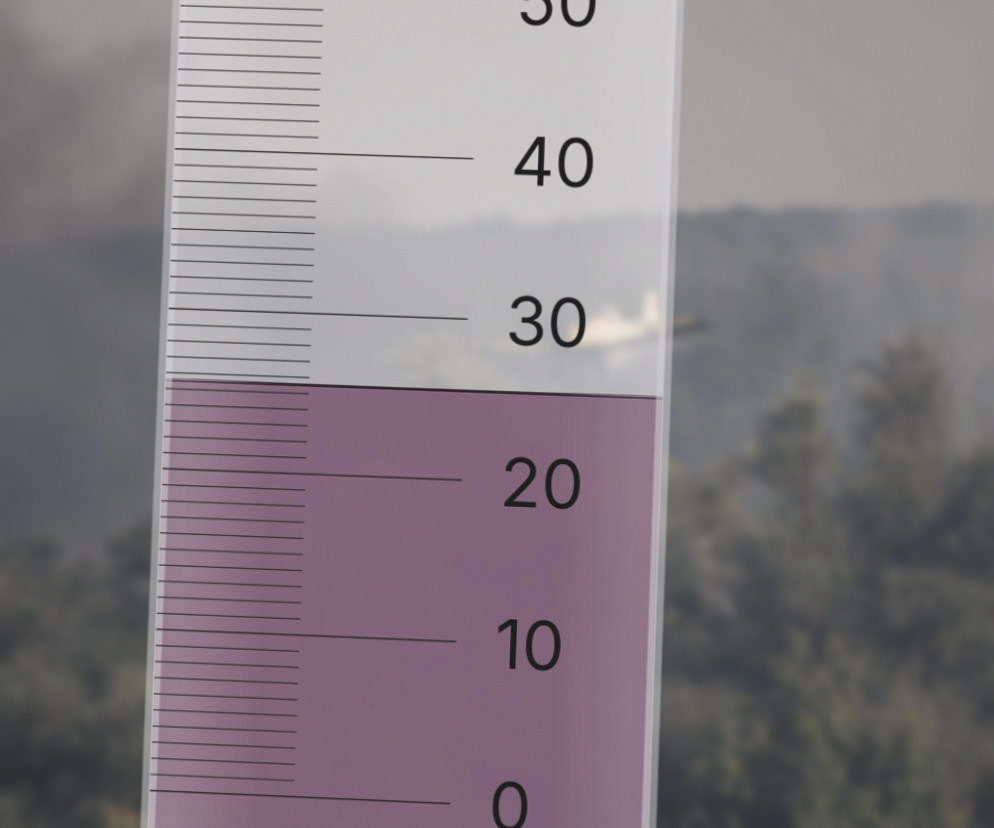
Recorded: 25.5,mL
